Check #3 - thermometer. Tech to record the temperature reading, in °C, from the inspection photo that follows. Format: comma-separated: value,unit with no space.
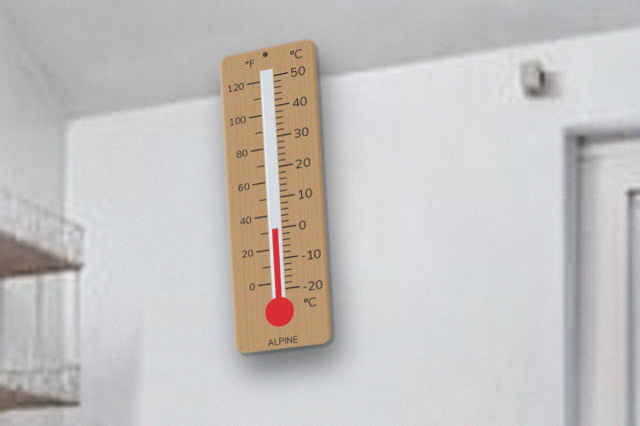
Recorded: 0,°C
